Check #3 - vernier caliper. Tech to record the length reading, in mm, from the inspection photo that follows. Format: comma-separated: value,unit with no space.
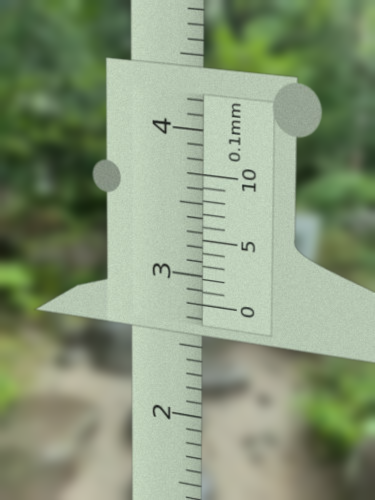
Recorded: 28.0,mm
